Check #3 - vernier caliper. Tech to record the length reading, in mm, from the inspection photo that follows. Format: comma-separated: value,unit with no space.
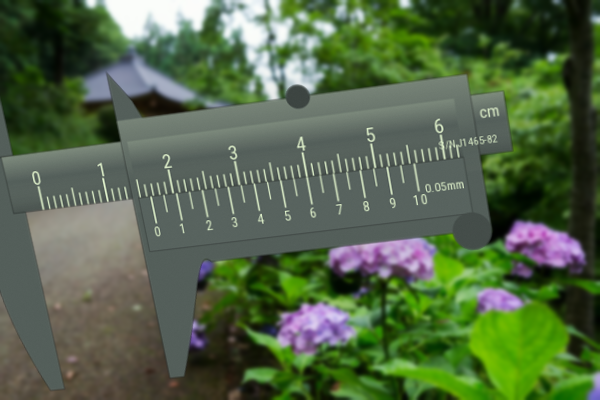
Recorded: 16.6,mm
